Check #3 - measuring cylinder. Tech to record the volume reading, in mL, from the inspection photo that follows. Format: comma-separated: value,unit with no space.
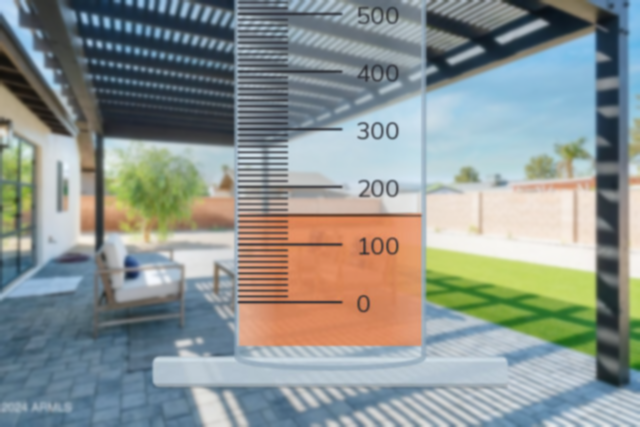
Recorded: 150,mL
